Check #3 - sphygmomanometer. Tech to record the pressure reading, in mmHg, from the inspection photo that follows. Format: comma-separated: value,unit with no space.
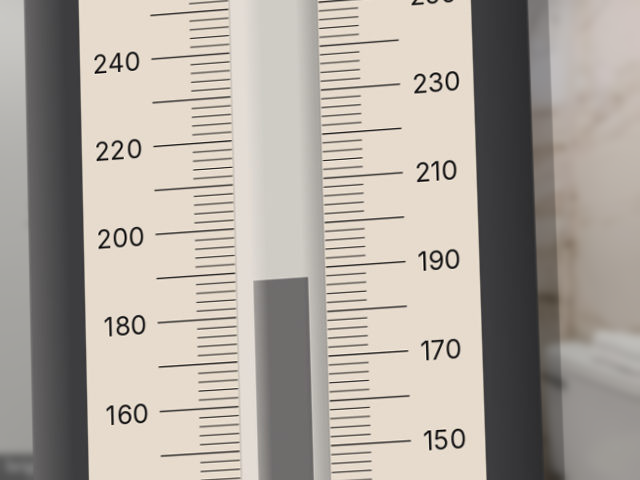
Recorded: 188,mmHg
